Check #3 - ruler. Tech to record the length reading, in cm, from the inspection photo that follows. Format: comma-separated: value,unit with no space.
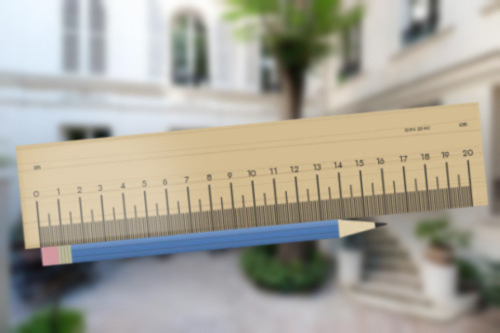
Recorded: 16,cm
